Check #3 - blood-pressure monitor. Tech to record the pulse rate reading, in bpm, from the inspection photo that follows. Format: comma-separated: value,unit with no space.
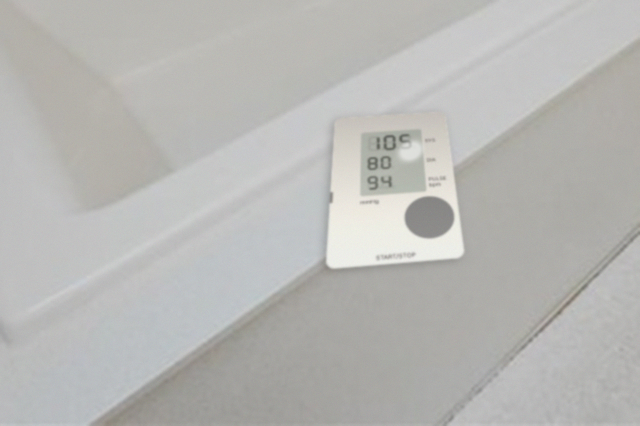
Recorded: 94,bpm
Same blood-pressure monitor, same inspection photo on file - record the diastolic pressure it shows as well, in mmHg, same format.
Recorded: 80,mmHg
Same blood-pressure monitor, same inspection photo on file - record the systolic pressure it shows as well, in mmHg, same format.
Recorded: 105,mmHg
